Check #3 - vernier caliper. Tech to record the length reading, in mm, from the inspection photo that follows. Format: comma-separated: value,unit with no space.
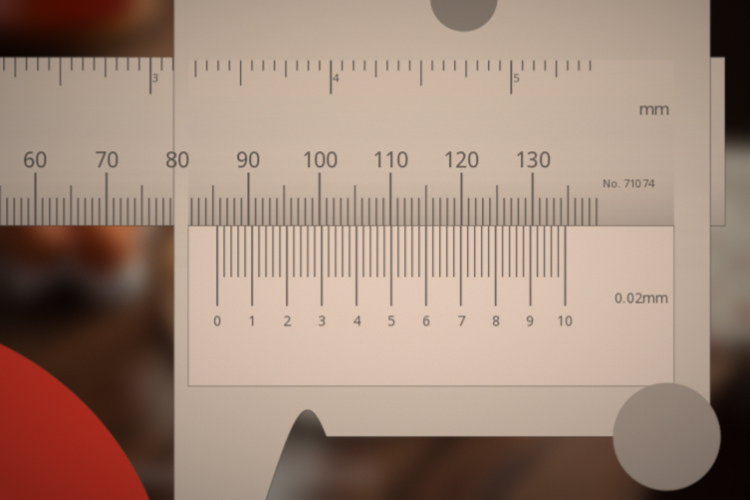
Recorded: 85.6,mm
